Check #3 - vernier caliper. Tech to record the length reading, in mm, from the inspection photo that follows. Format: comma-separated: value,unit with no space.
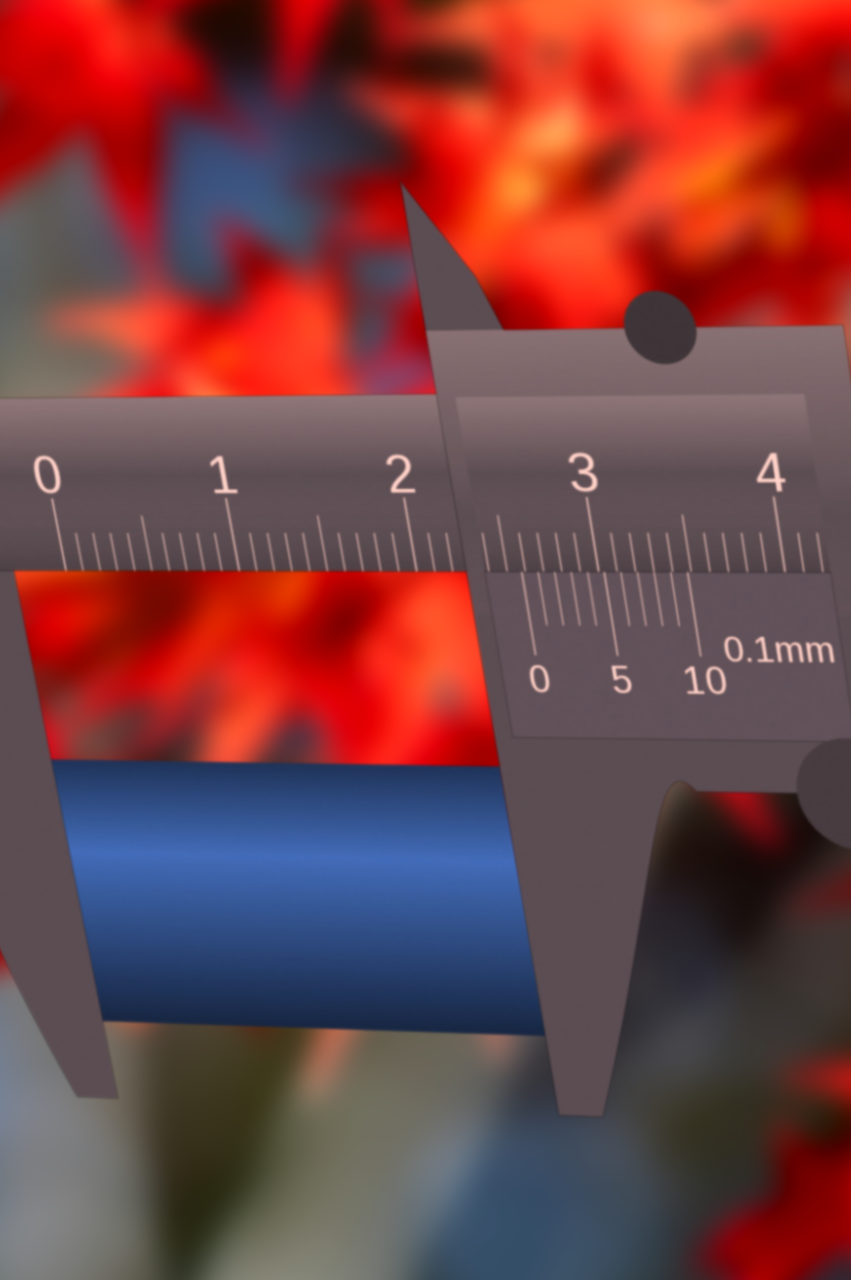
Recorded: 25.8,mm
